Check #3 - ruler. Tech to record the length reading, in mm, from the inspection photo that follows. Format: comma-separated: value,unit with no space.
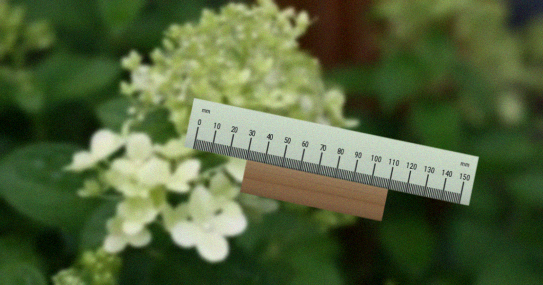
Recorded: 80,mm
